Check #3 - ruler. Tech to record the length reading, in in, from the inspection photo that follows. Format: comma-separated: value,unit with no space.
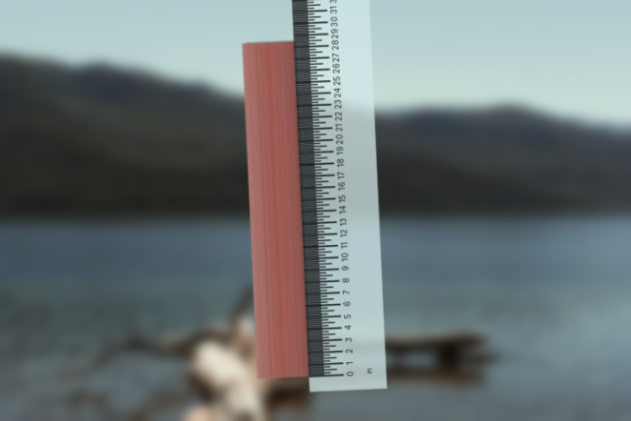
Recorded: 28.5,in
